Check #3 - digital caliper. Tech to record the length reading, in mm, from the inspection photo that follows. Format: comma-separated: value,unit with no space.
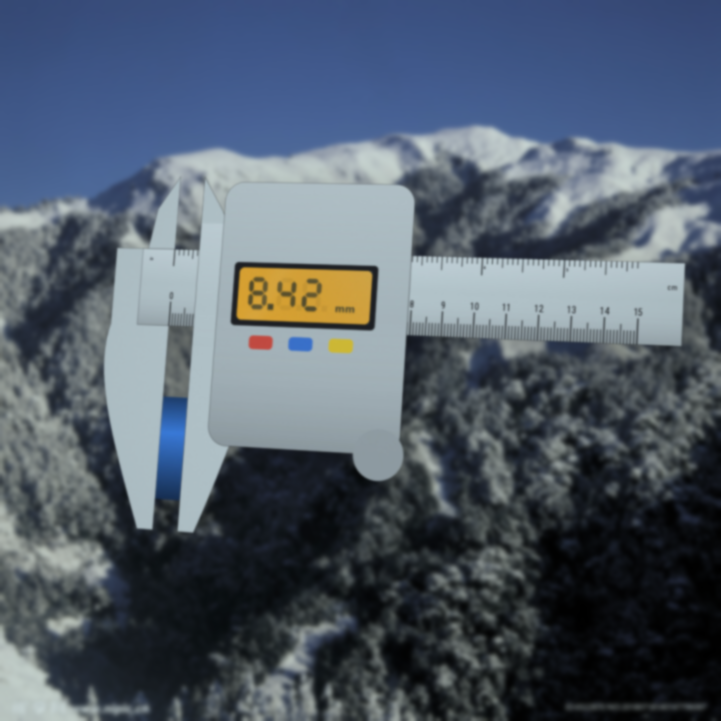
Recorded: 8.42,mm
